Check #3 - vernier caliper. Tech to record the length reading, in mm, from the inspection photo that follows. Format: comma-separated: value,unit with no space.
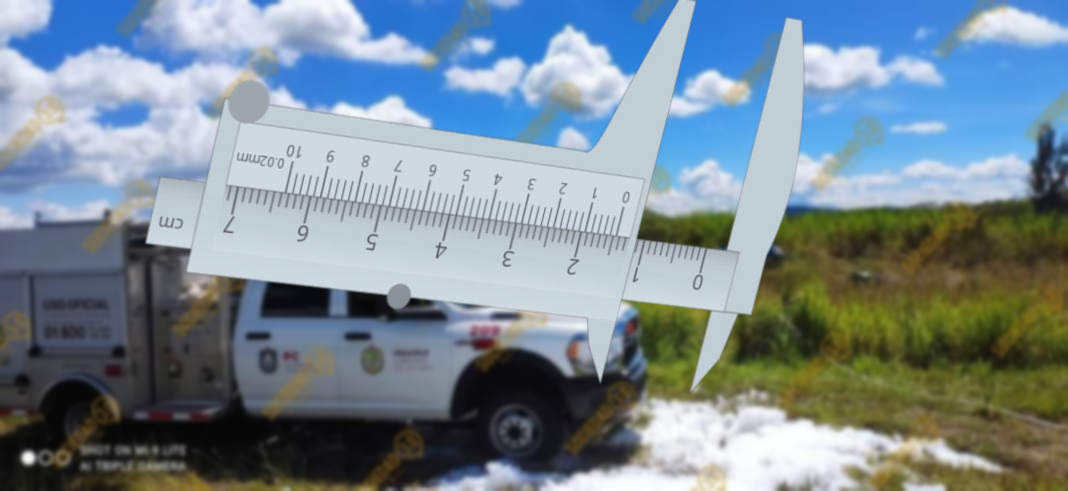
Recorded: 14.5,mm
